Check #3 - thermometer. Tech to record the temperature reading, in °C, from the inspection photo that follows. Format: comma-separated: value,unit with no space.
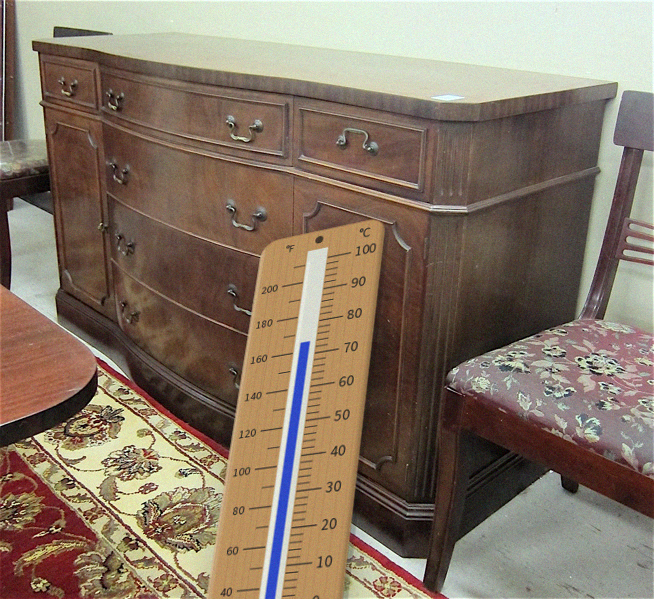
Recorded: 74,°C
